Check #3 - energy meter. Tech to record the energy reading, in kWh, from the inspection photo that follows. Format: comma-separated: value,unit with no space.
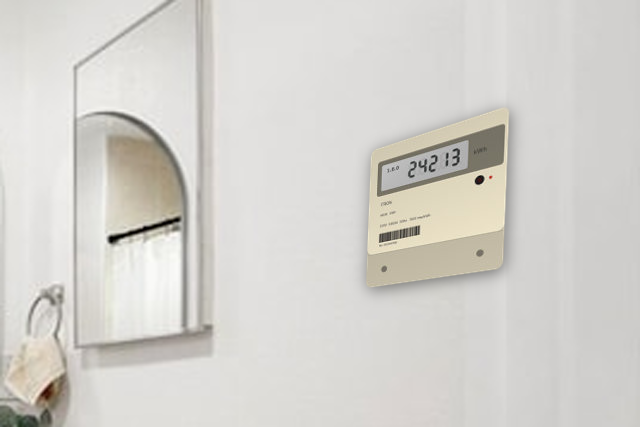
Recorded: 24213,kWh
